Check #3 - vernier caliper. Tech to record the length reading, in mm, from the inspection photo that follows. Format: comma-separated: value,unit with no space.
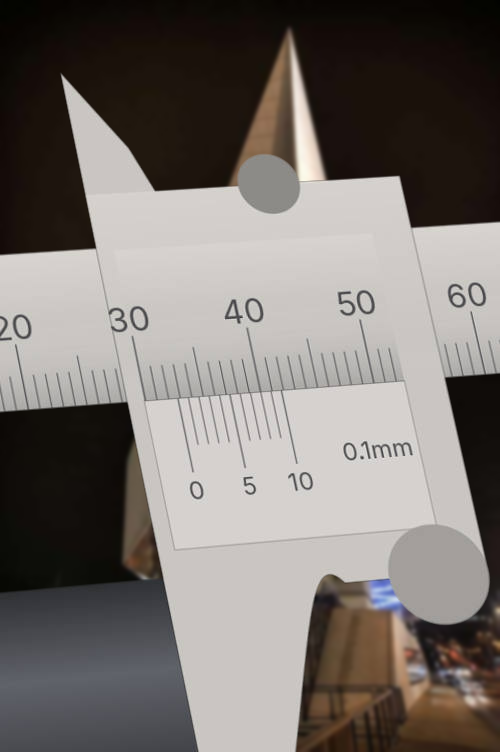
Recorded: 32.8,mm
